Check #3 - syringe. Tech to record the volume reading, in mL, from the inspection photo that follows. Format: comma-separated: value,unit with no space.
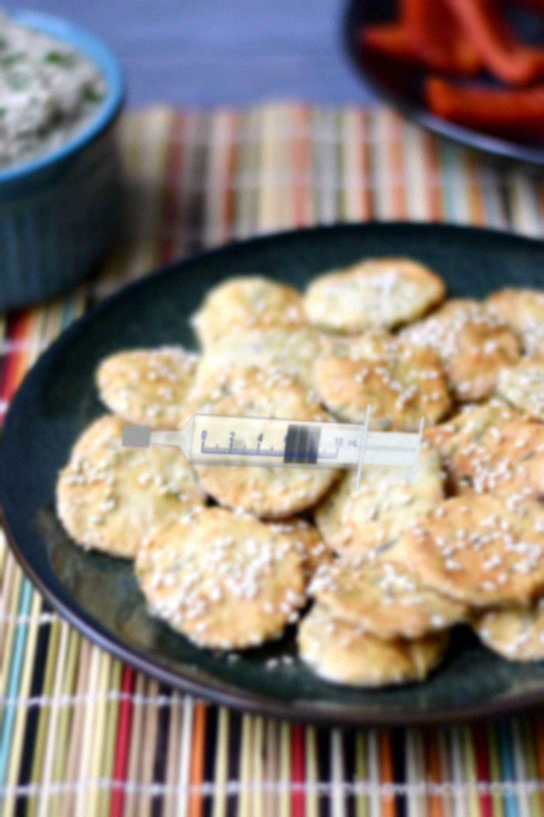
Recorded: 6,mL
